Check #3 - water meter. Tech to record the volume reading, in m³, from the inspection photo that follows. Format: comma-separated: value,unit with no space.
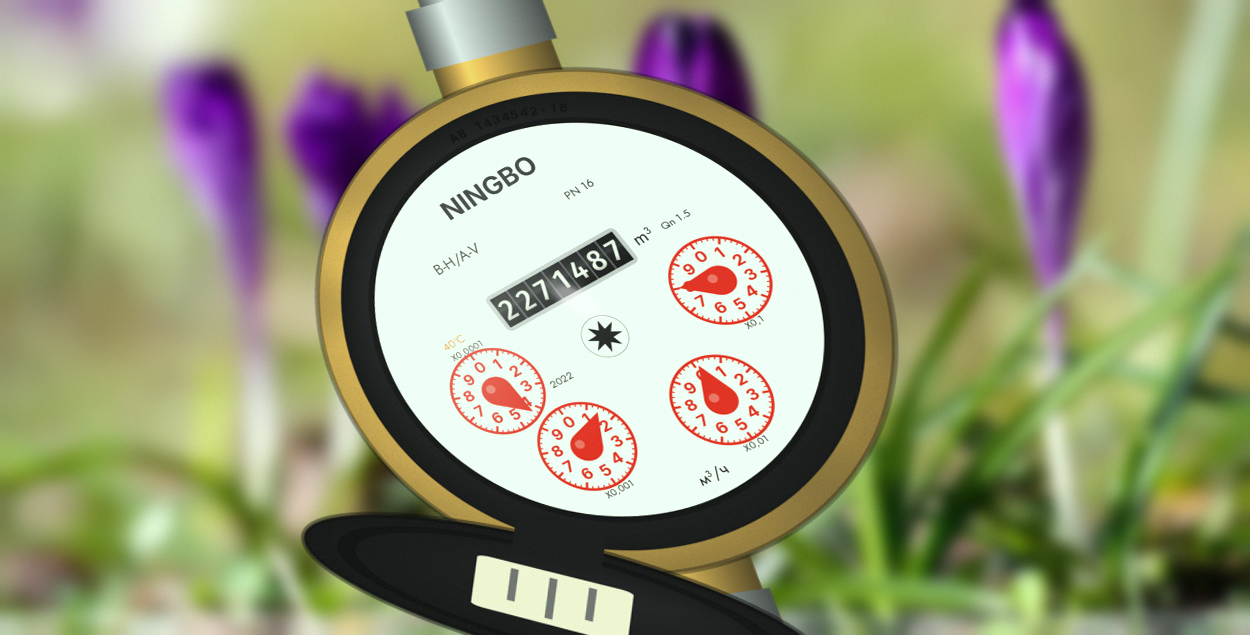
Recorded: 2271487.8014,m³
